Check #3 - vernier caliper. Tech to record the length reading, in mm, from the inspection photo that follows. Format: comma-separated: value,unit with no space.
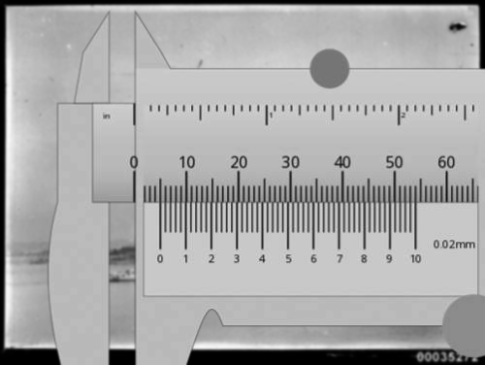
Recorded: 5.0,mm
